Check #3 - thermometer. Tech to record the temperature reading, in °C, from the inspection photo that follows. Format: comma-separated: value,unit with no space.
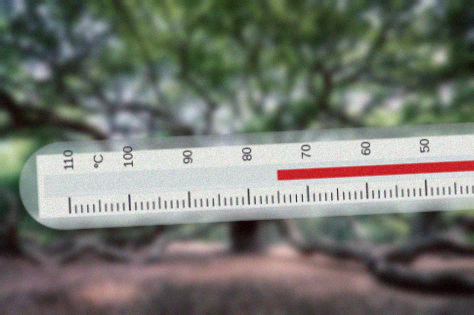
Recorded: 75,°C
